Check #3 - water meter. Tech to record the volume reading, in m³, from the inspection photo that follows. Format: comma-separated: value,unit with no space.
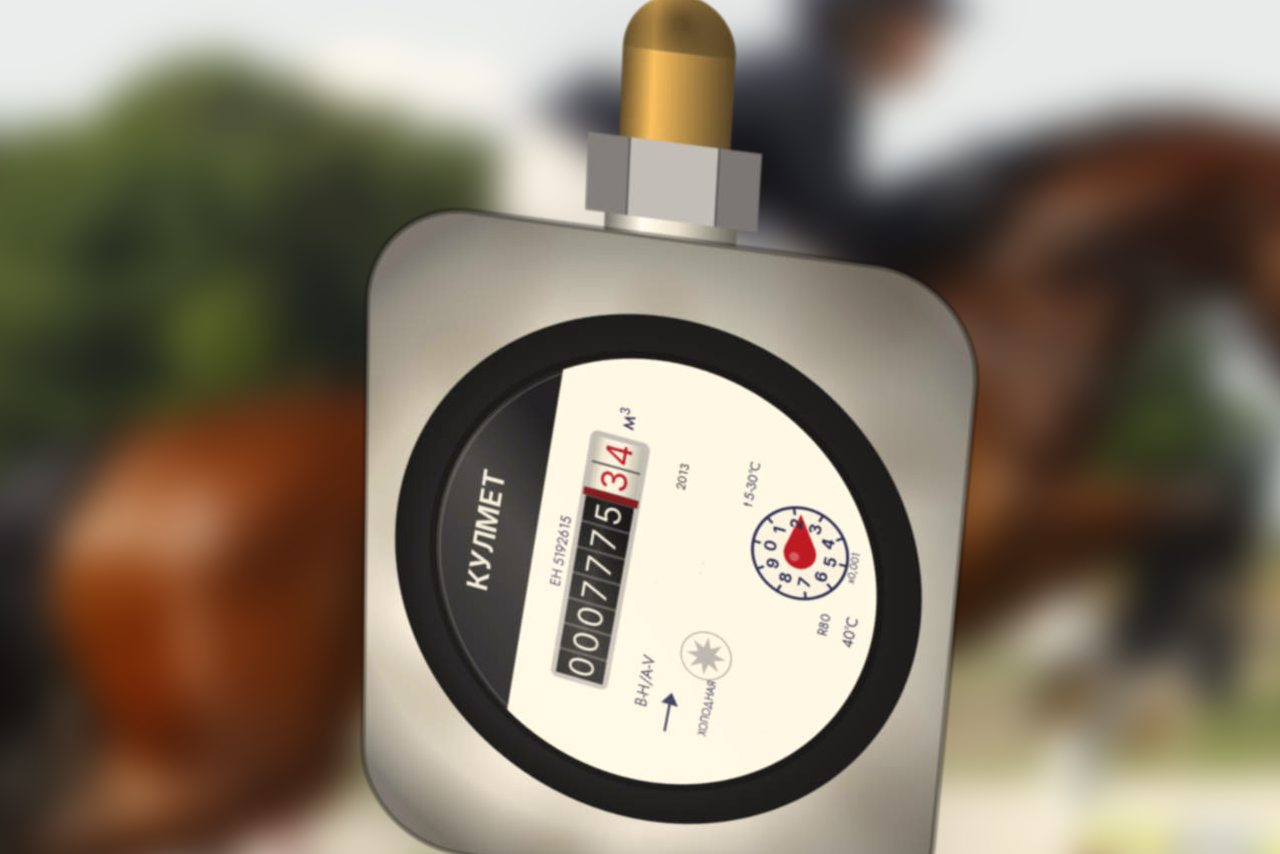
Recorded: 7775.342,m³
